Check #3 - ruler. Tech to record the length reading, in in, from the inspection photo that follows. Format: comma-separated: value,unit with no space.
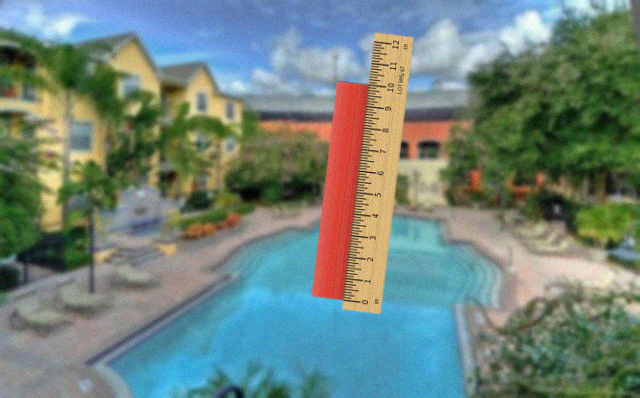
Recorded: 10,in
